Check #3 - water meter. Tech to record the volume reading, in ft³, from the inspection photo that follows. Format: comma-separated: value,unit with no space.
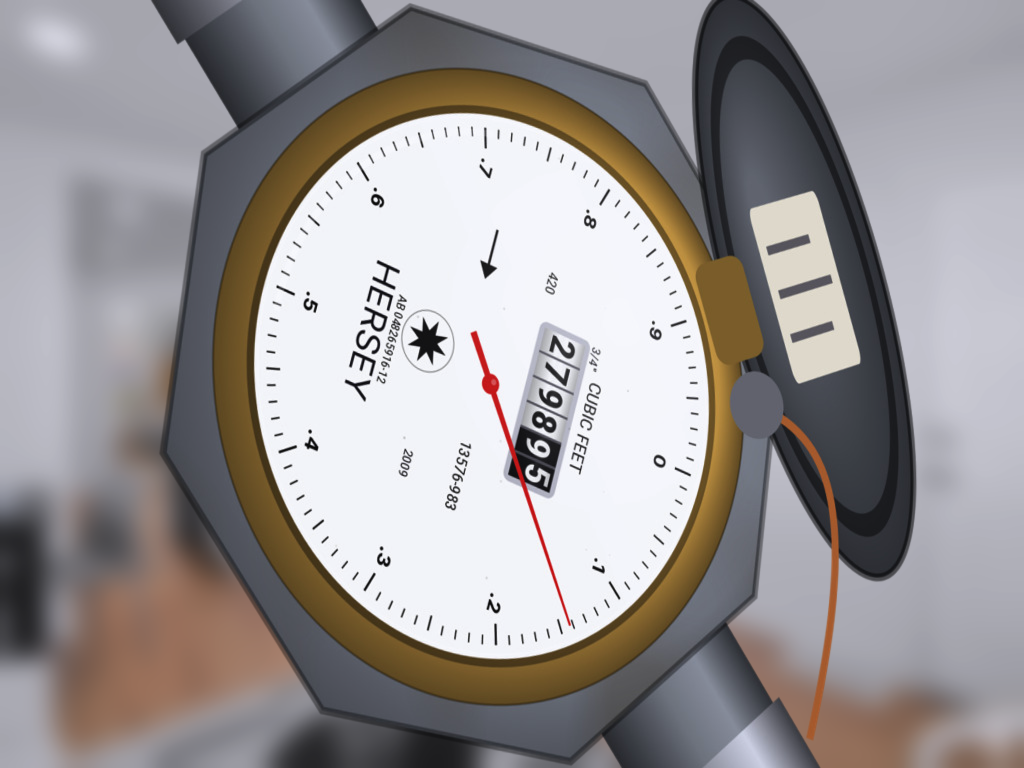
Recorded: 279895.14,ft³
